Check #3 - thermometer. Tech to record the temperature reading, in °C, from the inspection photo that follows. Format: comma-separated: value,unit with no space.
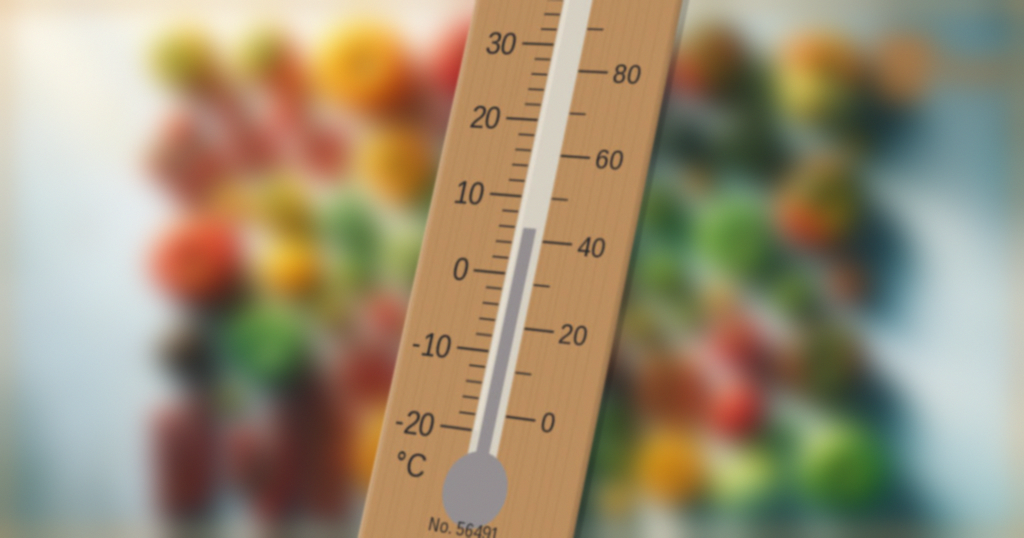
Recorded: 6,°C
